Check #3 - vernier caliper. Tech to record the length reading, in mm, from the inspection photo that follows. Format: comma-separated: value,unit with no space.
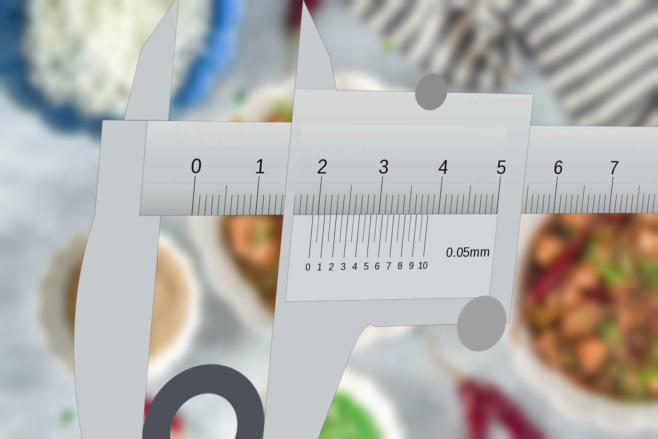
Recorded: 19.2,mm
